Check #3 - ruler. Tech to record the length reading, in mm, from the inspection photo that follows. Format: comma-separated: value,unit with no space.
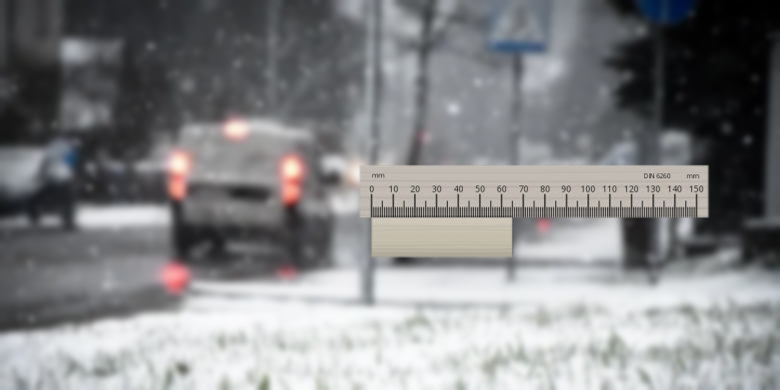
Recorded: 65,mm
